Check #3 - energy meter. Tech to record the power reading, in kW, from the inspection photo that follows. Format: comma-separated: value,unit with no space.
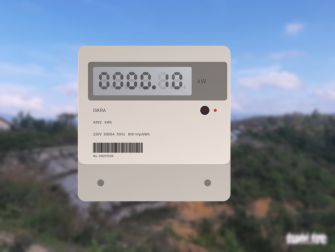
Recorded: 0.10,kW
